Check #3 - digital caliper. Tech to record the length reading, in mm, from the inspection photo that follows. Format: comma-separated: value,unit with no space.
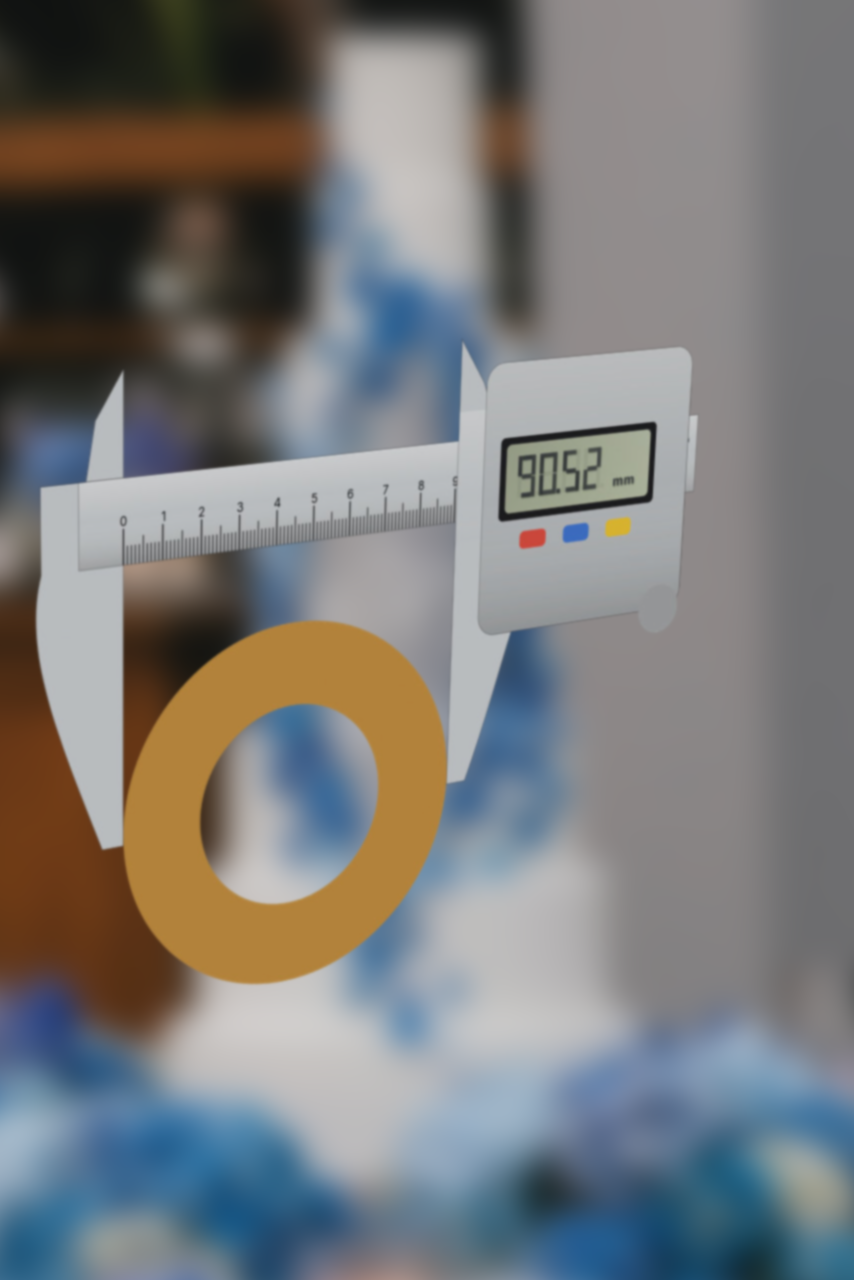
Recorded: 90.52,mm
